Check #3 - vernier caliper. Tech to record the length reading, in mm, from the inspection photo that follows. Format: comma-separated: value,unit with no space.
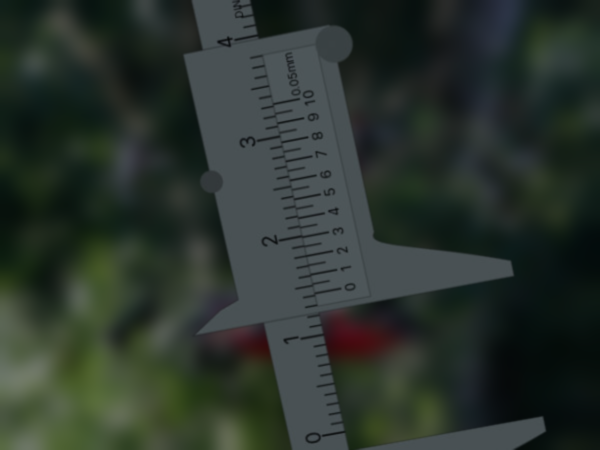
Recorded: 14.2,mm
